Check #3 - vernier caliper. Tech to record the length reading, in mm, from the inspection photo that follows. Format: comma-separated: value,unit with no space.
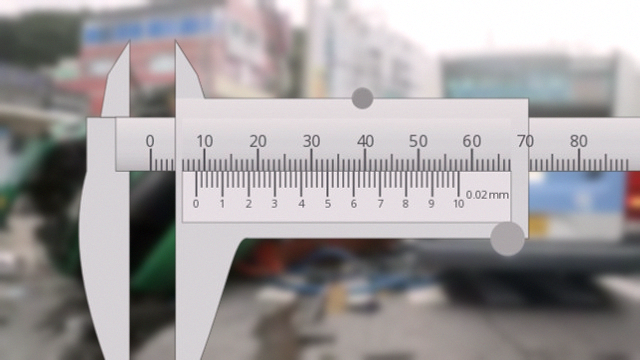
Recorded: 8.5,mm
